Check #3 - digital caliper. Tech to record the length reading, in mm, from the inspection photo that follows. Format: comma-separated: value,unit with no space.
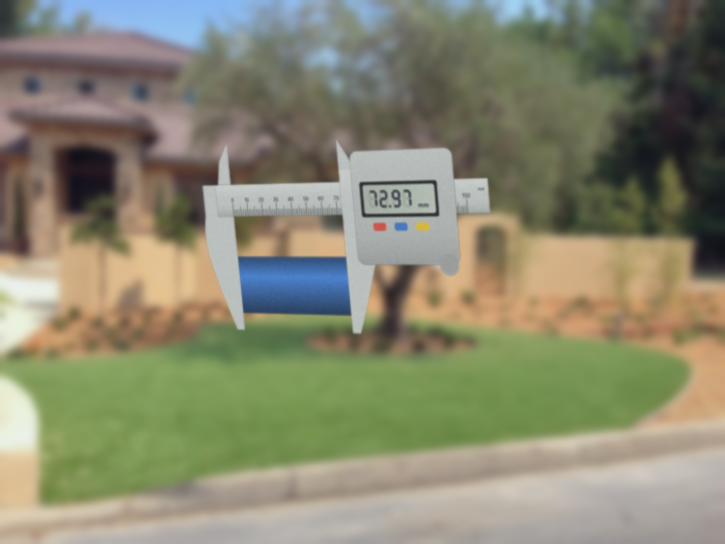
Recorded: 72.97,mm
